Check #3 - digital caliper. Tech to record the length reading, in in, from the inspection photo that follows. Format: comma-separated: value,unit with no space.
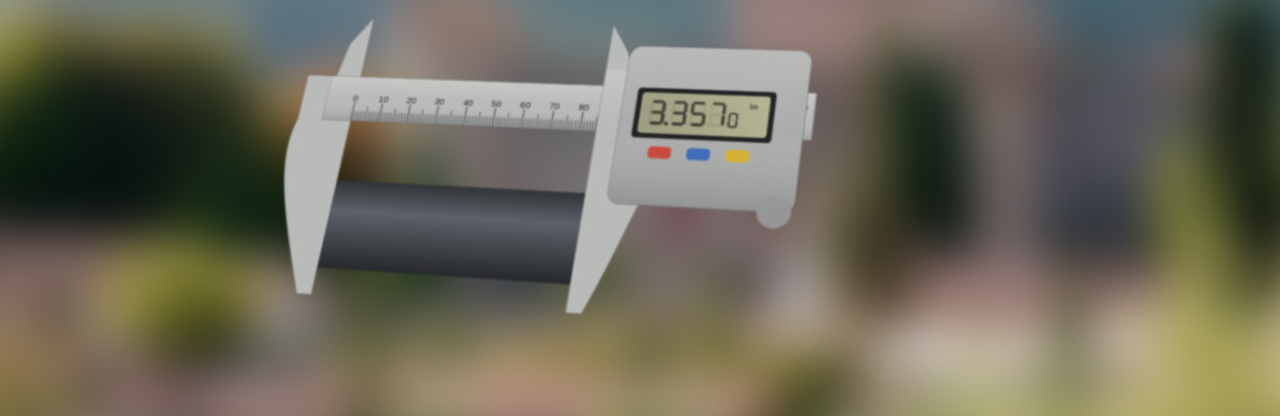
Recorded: 3.3570,in
